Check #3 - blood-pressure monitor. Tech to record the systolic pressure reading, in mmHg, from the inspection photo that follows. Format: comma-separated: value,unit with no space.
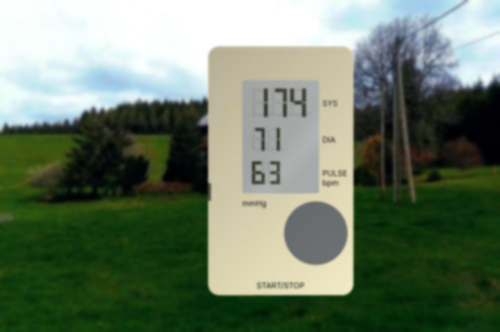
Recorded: 174,mmHg
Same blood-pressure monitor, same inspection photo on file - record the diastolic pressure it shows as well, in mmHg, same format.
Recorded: 71,mmHg
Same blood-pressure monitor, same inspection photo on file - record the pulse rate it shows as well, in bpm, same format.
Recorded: 63,bpm
